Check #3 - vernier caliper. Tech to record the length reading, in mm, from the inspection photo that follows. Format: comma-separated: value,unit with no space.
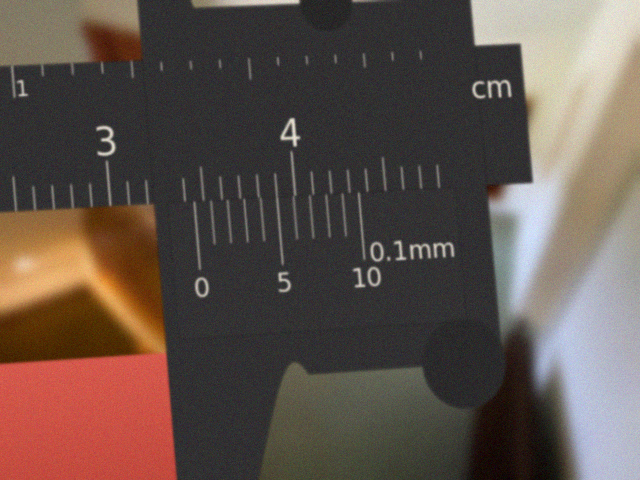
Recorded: 34.5,mm
